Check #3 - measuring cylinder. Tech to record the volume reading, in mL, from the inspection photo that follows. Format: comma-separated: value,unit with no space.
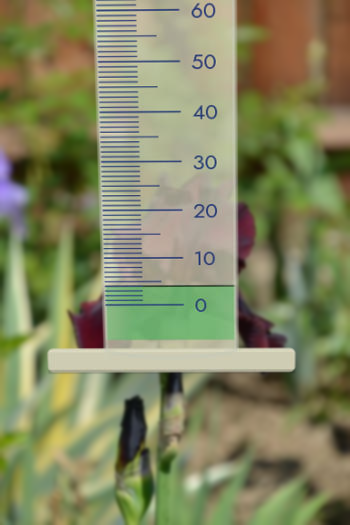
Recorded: 4,mL
